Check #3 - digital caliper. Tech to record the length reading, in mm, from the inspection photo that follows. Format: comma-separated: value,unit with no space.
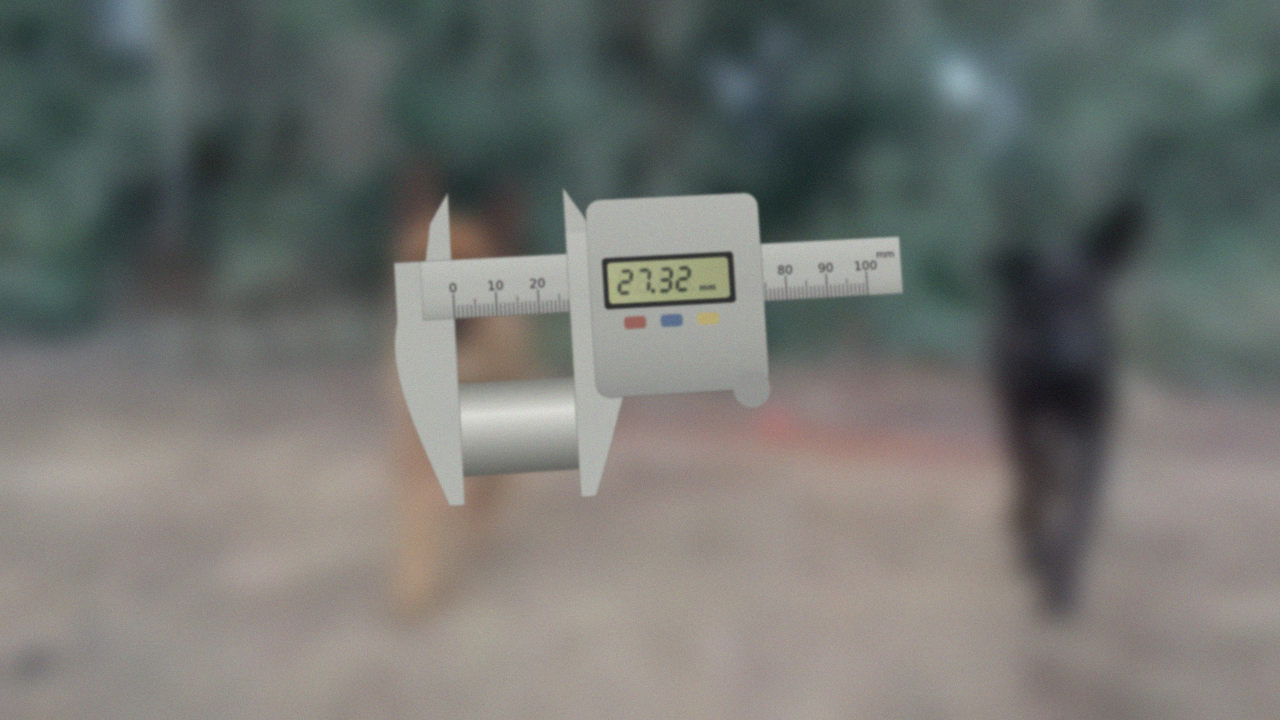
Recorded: 27.32,mm
